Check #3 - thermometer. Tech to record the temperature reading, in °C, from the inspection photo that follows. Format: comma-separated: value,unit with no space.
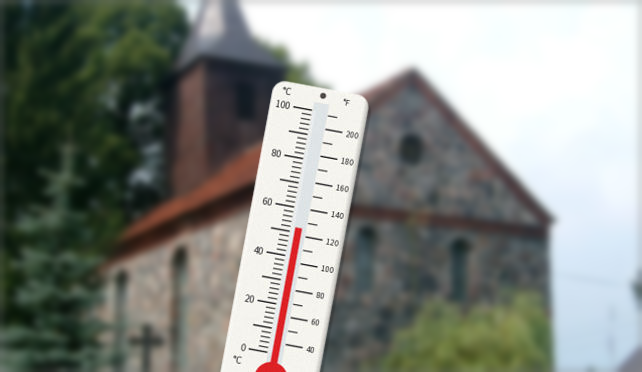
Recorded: 52,°C
